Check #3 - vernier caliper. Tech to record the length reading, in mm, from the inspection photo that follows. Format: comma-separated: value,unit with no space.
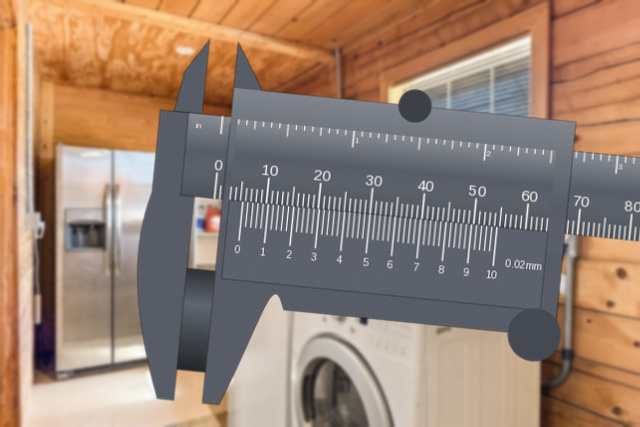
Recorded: 5.5,mm
